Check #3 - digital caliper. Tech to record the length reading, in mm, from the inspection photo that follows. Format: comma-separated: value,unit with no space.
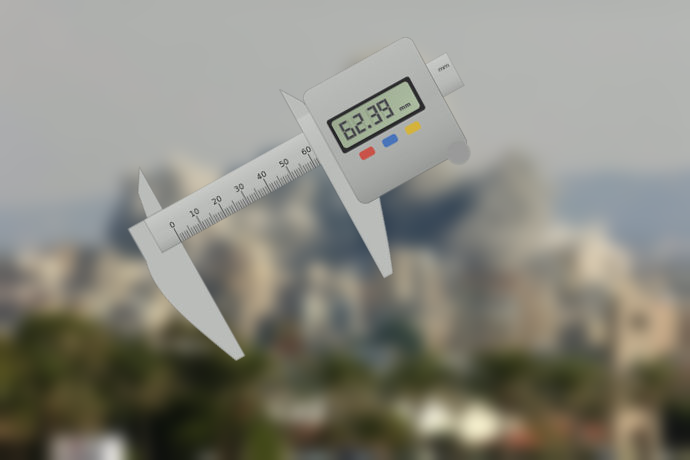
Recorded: 62.39,mm
